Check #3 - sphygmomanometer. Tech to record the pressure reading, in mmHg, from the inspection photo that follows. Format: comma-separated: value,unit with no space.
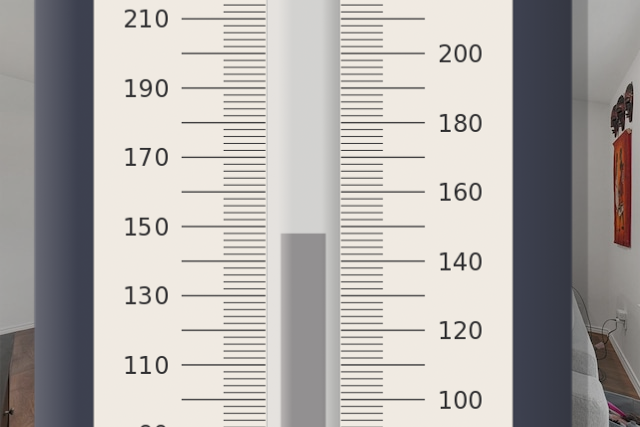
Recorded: 148,mmHg
